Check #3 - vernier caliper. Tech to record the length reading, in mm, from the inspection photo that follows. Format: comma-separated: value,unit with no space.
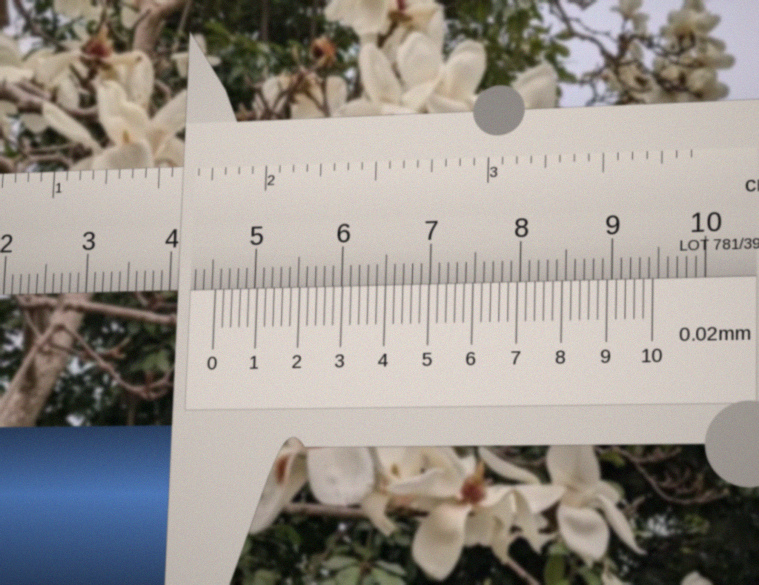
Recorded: 45.4,mm
